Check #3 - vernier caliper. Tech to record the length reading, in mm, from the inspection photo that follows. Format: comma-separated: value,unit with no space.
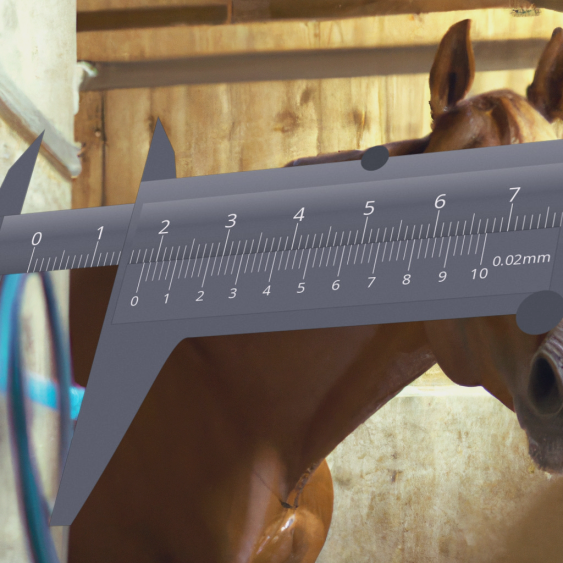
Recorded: 18.2,mm
